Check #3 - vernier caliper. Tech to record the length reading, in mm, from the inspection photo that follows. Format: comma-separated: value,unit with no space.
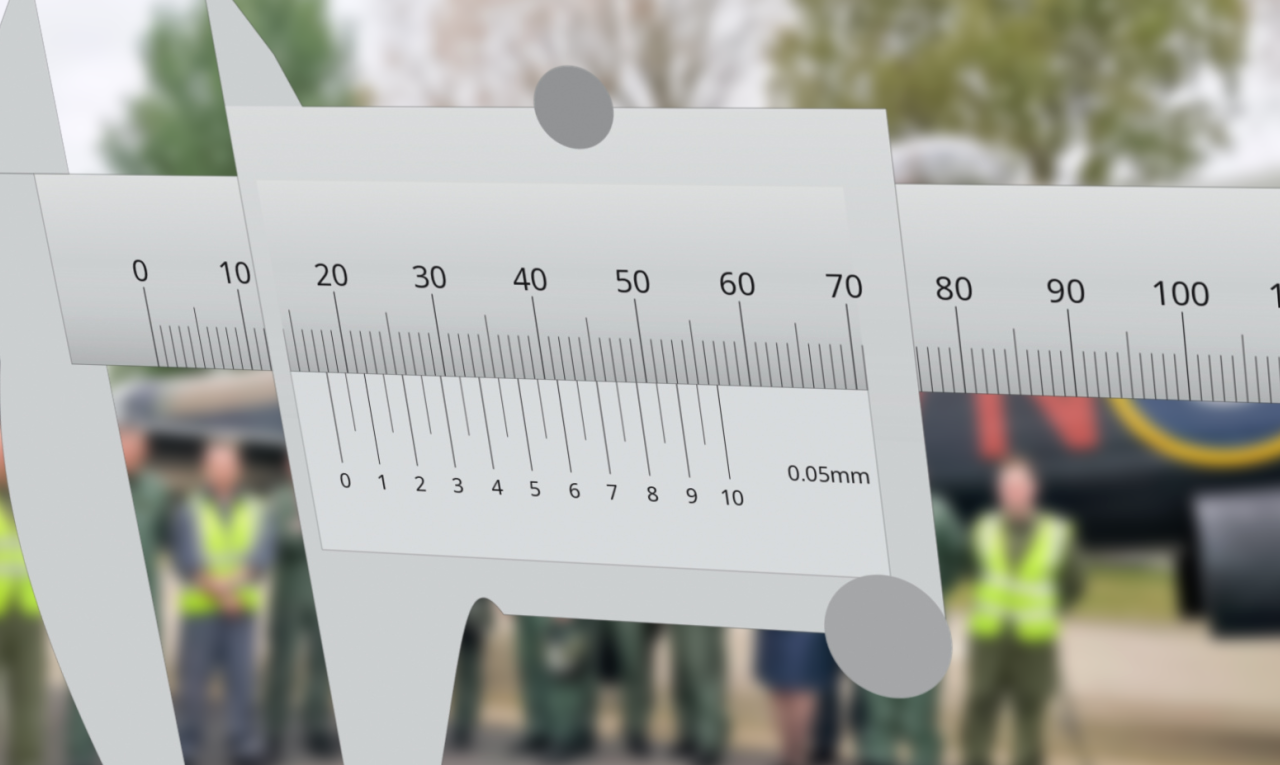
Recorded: 17.8,mm
